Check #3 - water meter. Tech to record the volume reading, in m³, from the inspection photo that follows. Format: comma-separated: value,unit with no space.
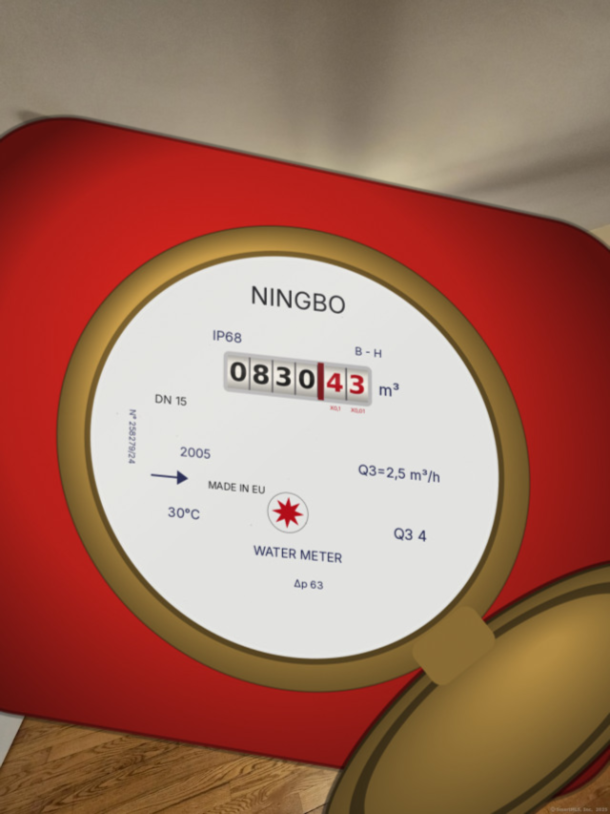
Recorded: 830.43,m³
